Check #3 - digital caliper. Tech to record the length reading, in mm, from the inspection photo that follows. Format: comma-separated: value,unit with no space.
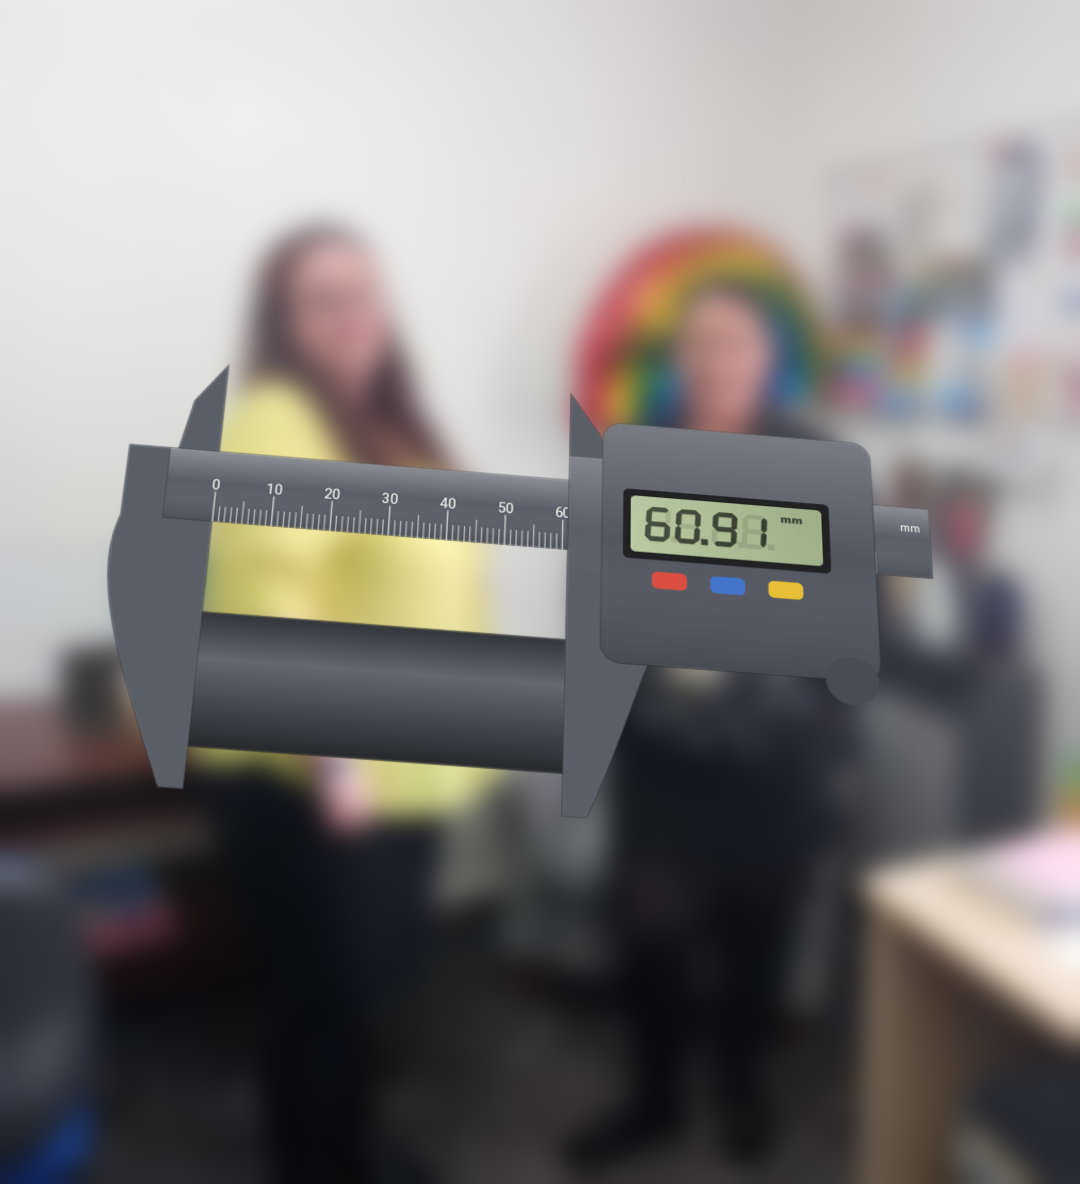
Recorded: 60.91,mm
